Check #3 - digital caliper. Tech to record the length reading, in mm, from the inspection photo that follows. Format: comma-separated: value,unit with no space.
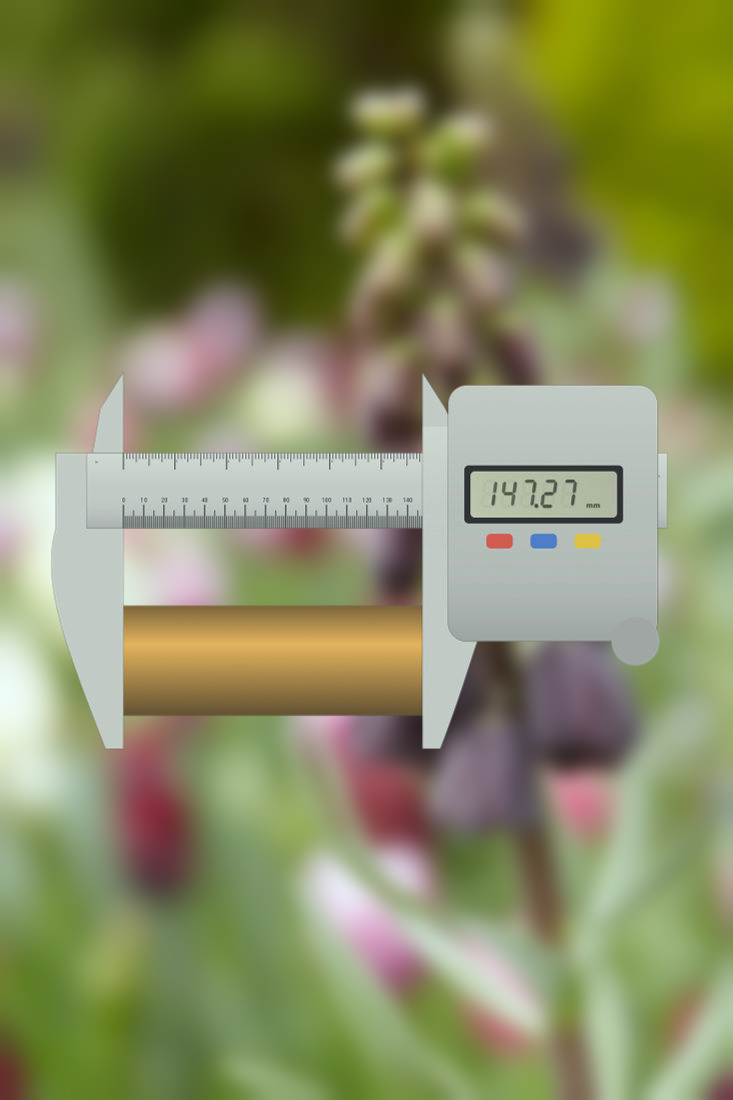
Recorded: 147.27,mm
